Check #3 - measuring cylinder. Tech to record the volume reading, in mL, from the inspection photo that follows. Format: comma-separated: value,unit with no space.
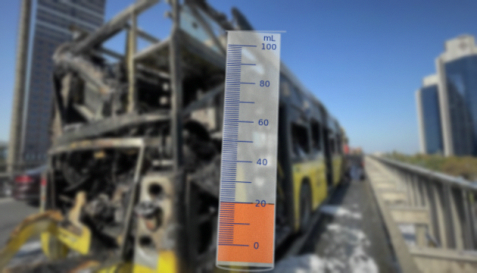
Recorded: 20,mL
